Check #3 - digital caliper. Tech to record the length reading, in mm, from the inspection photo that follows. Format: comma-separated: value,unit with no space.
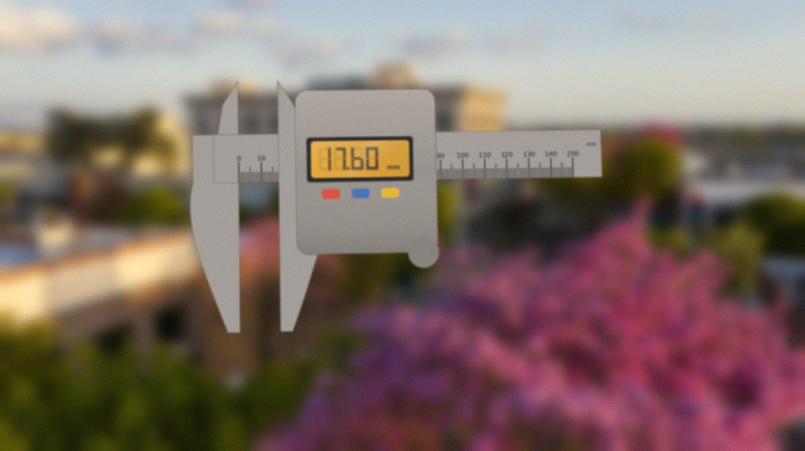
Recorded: 17.60,mm
